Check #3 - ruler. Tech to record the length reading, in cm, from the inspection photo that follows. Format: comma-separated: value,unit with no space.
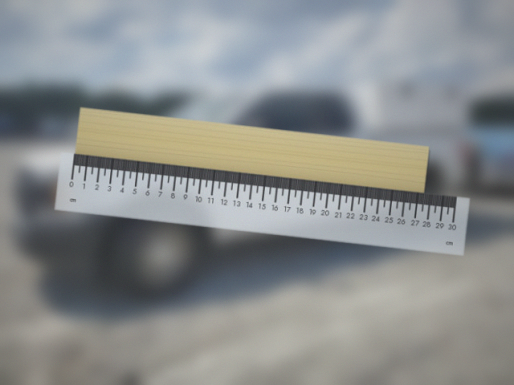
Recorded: 27.5,cm
